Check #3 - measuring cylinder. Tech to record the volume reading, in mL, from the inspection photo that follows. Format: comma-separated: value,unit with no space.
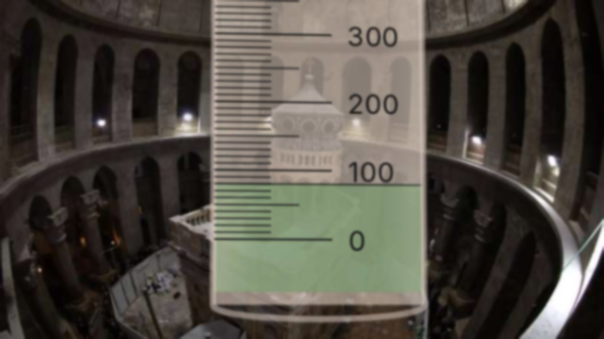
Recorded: 80,mL
